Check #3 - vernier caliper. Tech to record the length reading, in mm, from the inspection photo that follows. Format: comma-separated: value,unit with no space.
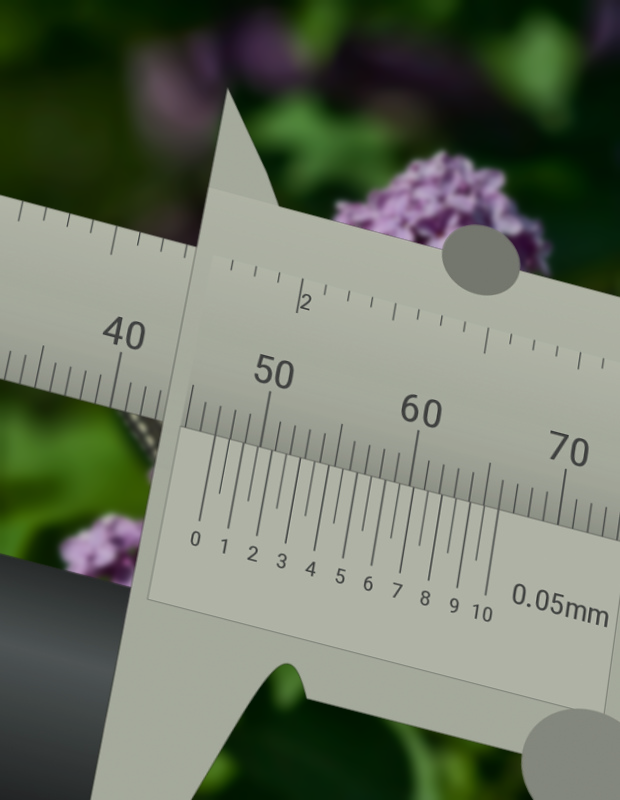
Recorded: 47.0,mm
